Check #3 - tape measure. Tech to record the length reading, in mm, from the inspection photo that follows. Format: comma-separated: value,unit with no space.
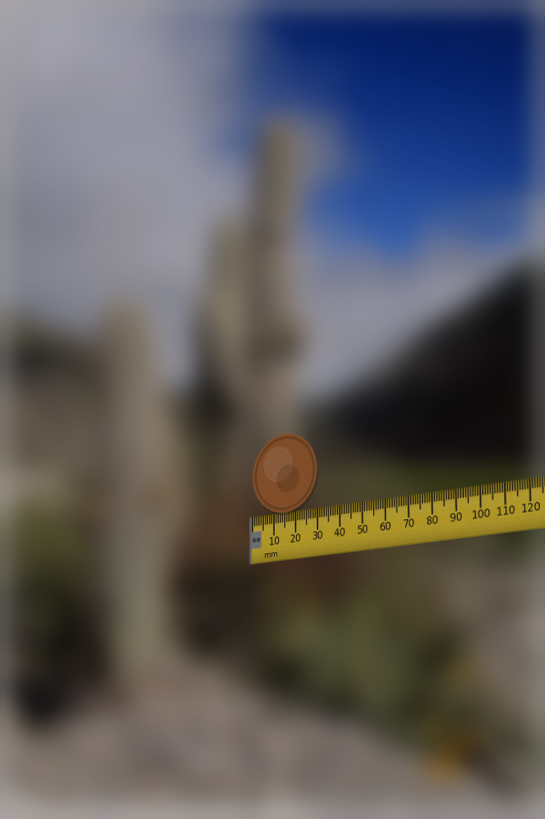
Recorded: 30,mm
